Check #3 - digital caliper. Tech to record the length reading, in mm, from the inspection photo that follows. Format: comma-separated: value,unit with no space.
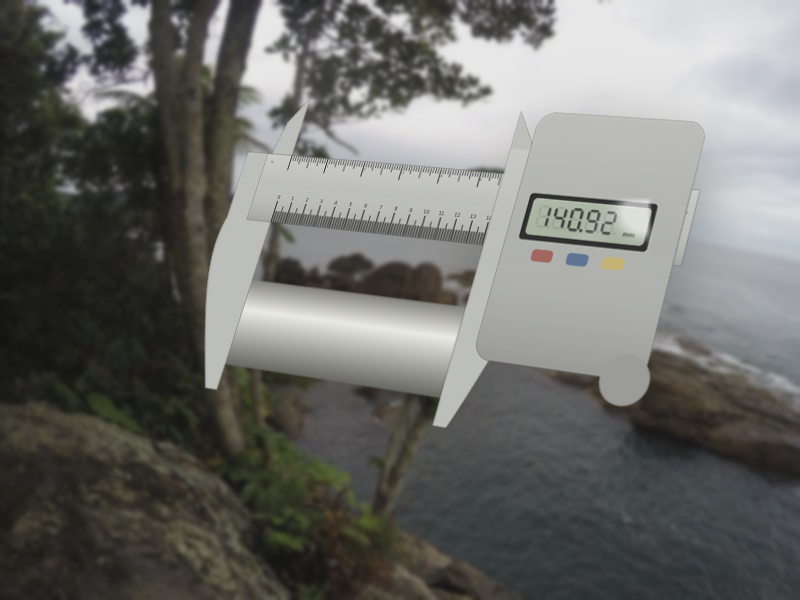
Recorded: 140.92,mm
